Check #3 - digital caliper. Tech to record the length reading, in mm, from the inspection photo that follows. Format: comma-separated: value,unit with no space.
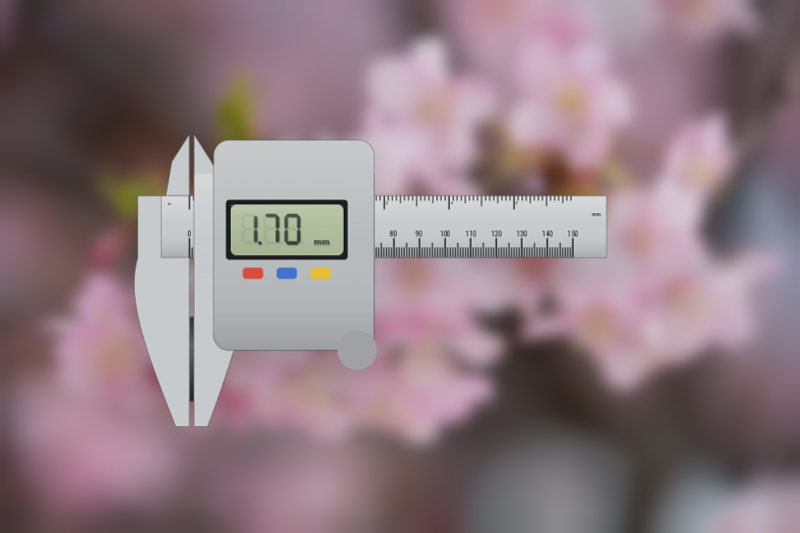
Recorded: 1.70,mm
